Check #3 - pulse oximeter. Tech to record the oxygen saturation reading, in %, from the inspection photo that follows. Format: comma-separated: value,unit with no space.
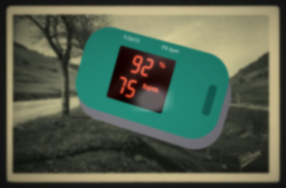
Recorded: 92,%
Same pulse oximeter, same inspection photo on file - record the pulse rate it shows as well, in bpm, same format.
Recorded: 75,bpm
